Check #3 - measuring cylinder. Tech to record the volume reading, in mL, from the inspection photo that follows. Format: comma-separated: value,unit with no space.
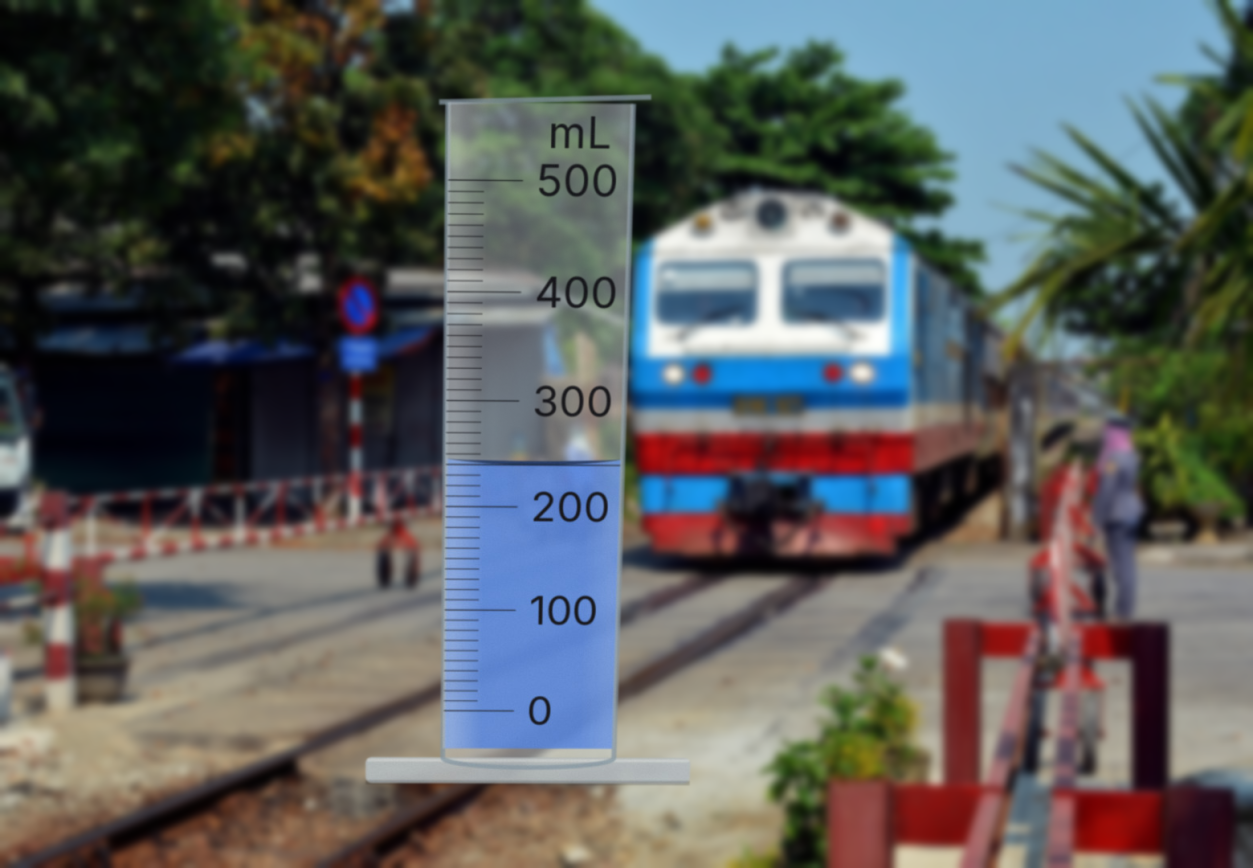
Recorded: 240,mL
